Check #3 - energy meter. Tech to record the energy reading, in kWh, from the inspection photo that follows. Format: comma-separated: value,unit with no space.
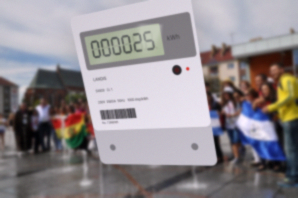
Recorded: 25,kWh
